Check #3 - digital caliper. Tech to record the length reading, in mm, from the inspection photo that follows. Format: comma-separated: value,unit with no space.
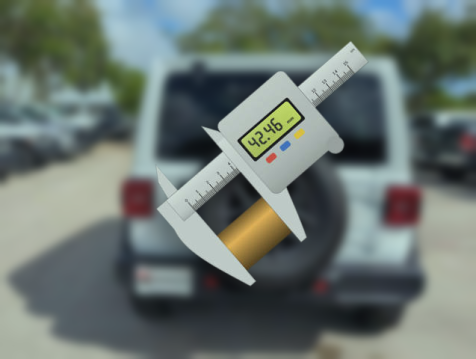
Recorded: 42.46,mm
